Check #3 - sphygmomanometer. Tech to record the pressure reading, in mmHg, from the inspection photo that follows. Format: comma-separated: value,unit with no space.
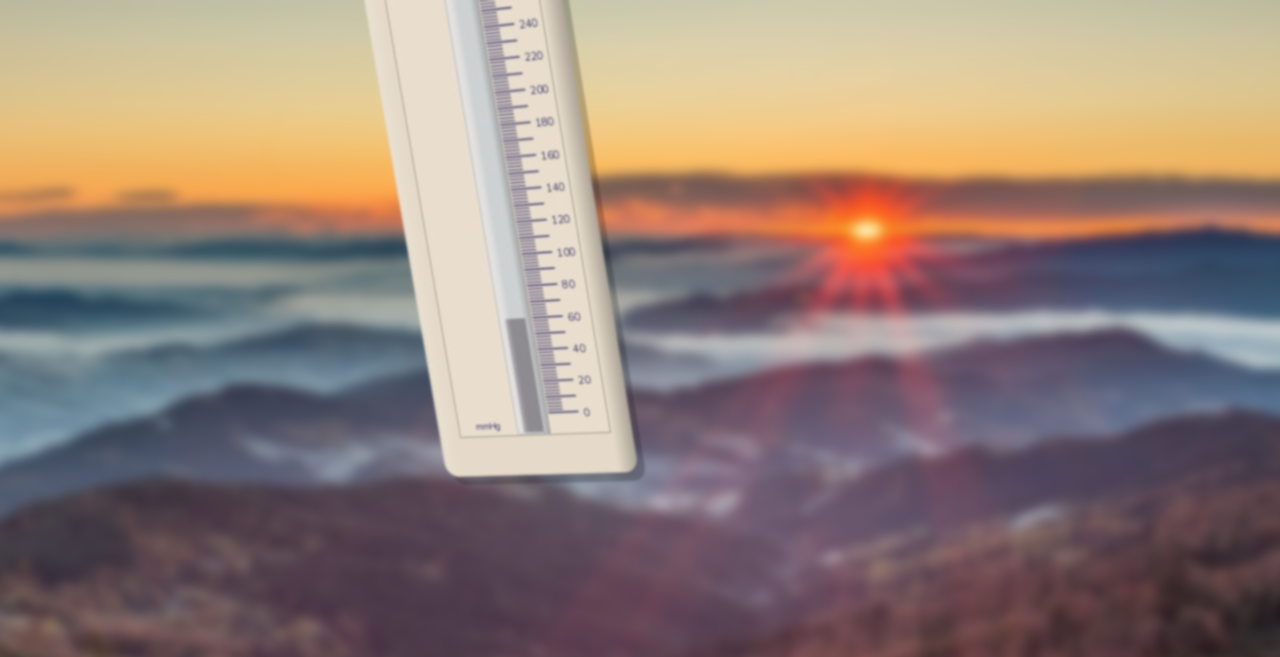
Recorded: 60,mmHg
